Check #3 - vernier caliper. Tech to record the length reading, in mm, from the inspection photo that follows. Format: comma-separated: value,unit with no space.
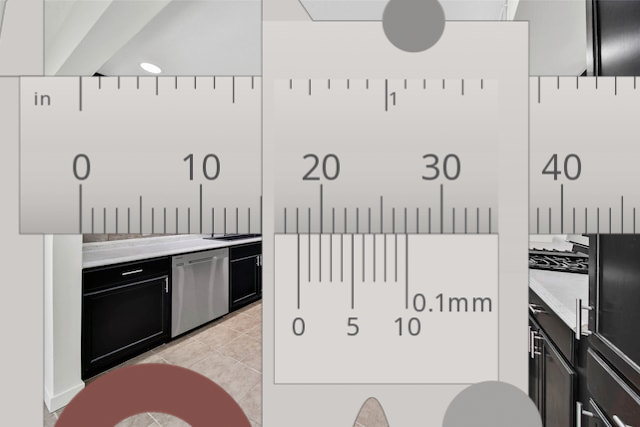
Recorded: 18.1,mm
